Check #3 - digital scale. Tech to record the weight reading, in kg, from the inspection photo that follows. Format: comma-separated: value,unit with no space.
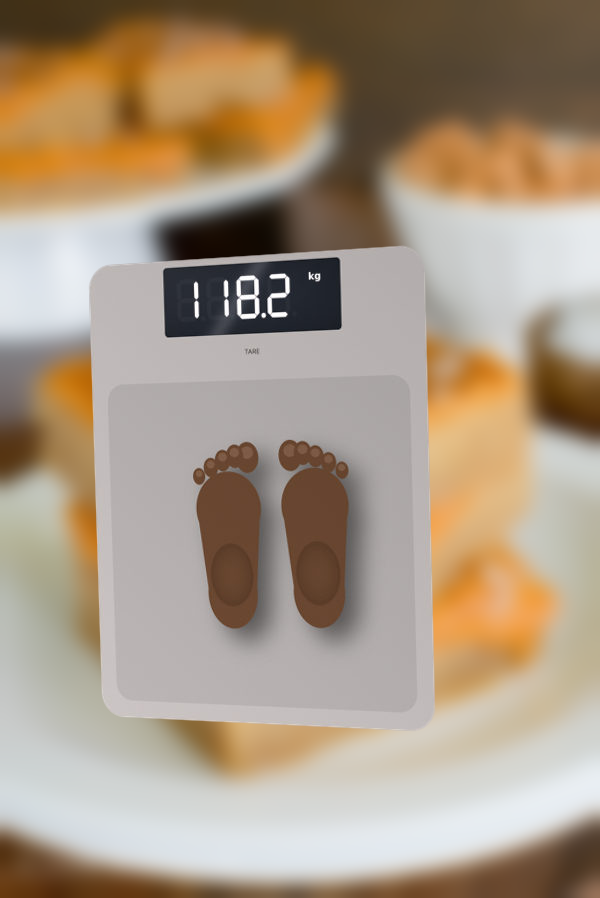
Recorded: 118.2,kg
